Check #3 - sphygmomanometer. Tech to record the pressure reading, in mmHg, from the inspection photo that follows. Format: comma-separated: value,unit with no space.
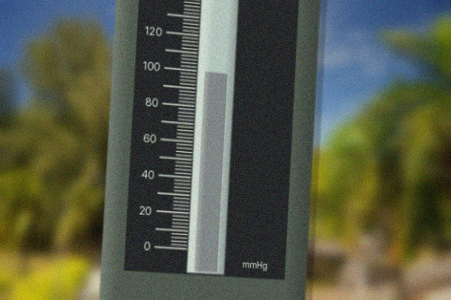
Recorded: 100,mmHg
